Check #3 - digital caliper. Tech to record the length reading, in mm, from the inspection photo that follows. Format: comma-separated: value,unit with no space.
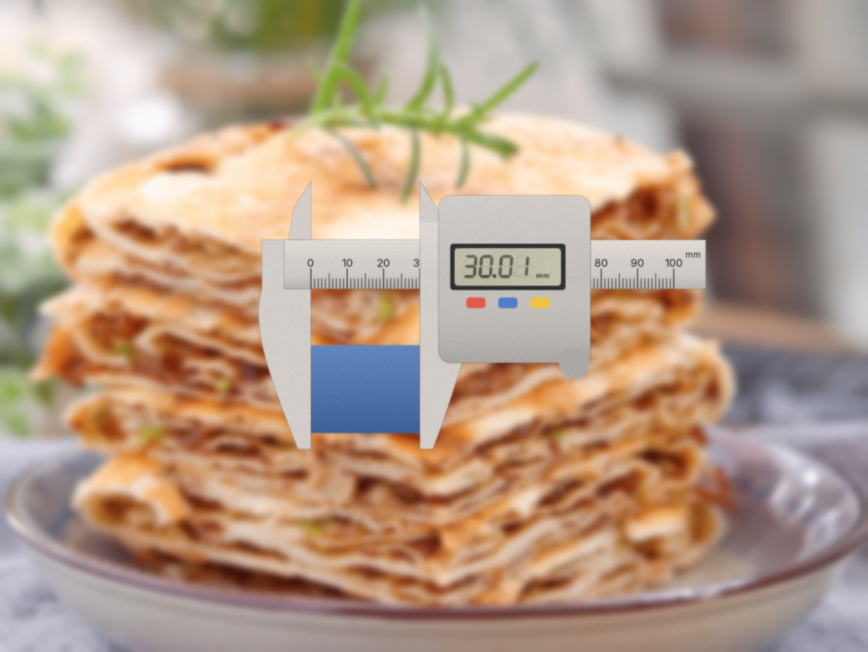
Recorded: 30.01,mm
